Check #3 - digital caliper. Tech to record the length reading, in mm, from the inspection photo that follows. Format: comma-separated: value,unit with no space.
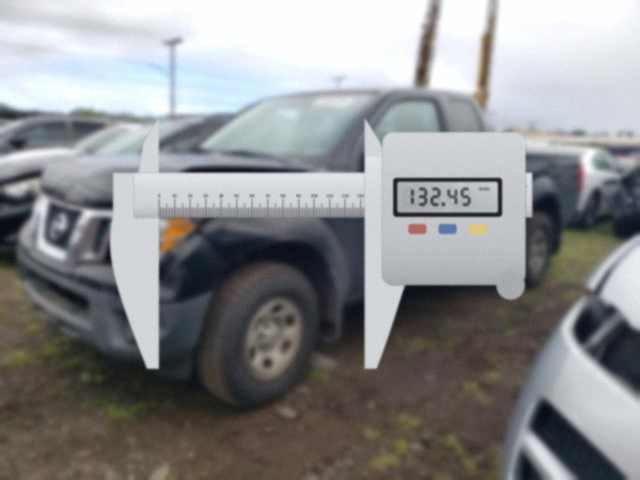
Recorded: 132.45,mm
